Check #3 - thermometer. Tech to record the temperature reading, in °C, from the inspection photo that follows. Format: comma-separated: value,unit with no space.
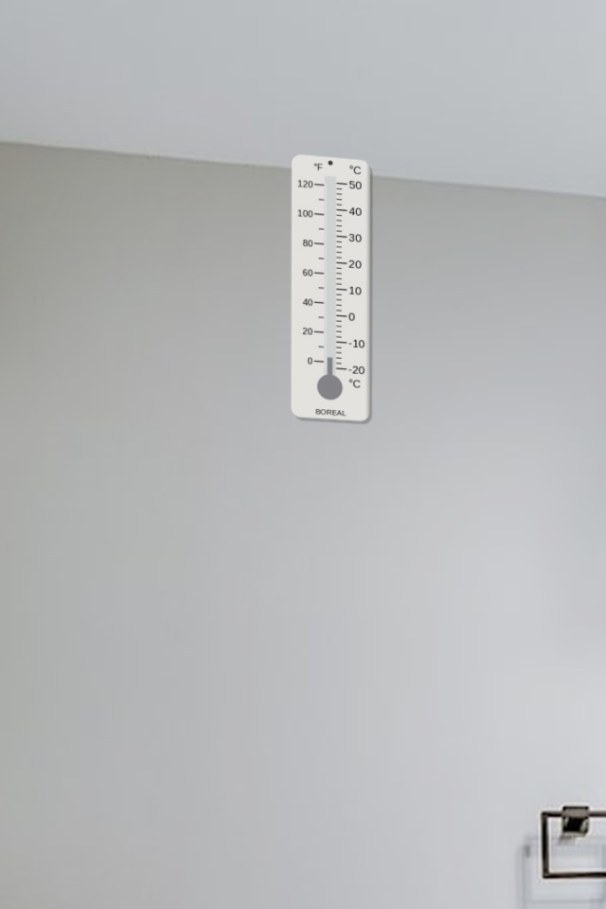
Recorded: -16,°C
